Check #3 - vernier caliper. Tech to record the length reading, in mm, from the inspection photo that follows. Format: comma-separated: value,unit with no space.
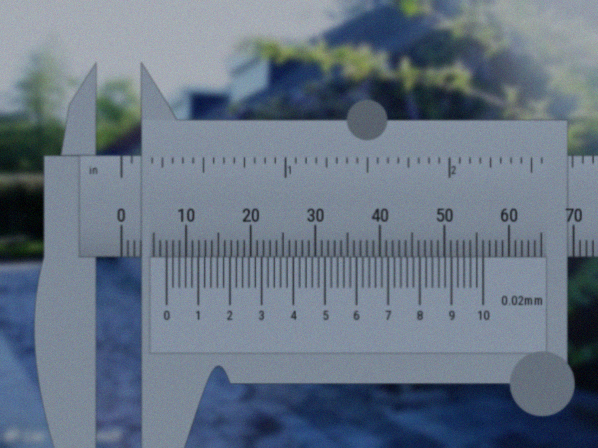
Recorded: 7.0,mm
